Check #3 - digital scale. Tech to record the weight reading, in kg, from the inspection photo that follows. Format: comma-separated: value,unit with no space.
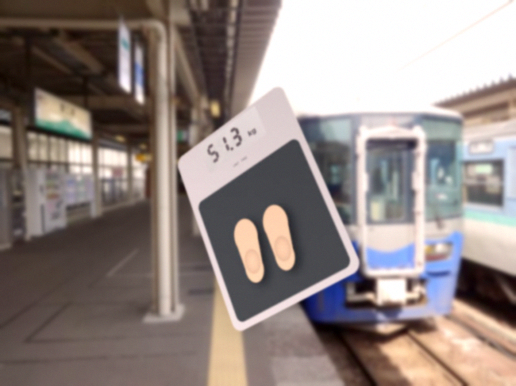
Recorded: 51.3,kg
